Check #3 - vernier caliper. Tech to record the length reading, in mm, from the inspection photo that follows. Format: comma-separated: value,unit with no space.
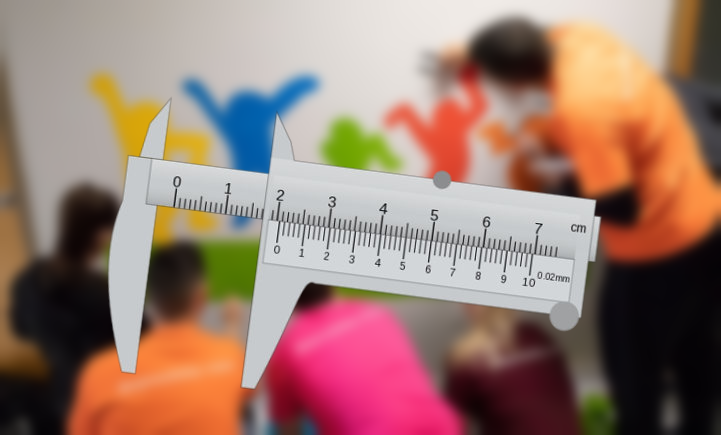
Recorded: 20.5,mm
